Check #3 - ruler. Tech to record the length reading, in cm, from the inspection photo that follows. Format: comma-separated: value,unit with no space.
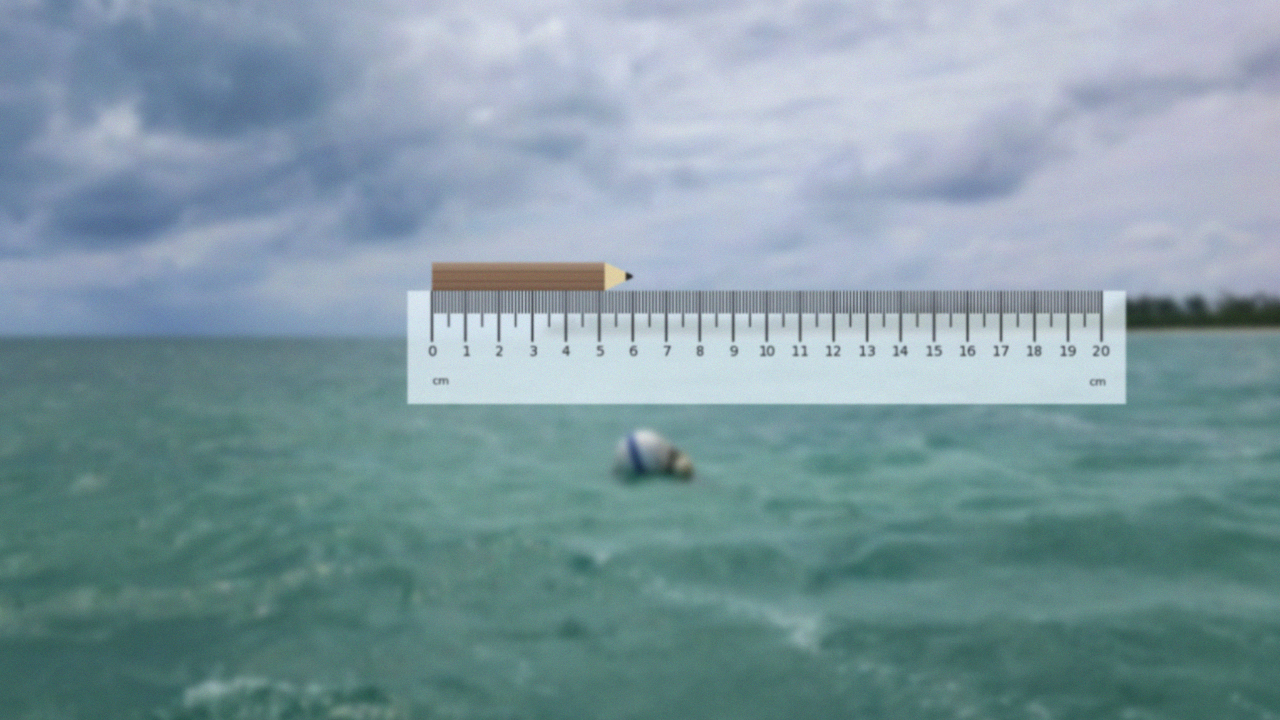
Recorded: 6,cm
